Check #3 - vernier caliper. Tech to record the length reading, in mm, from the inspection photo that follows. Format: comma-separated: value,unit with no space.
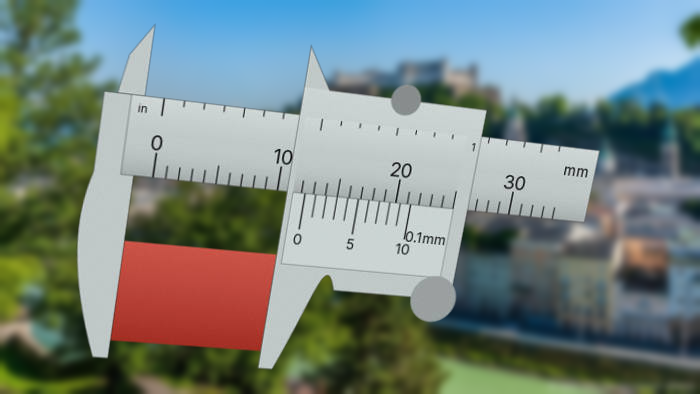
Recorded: 12.3,mm
